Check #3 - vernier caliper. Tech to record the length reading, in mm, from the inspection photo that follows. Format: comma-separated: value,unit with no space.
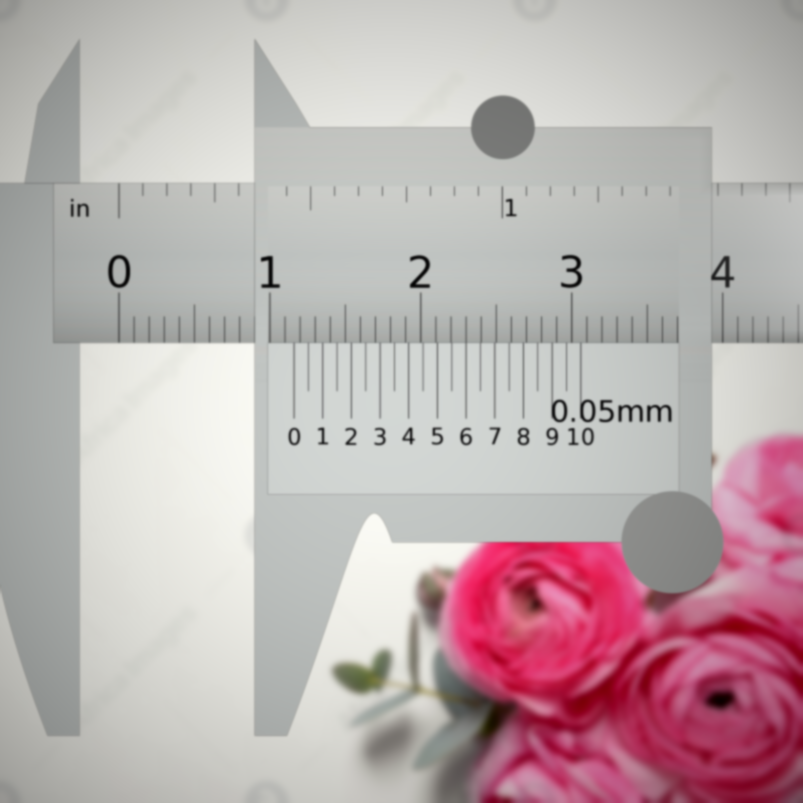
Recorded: 11.6,mm
